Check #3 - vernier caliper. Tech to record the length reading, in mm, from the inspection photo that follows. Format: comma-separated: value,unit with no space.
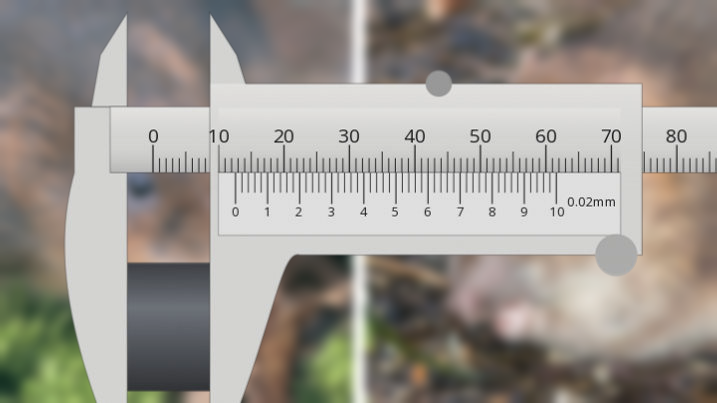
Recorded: 12.6,mm
